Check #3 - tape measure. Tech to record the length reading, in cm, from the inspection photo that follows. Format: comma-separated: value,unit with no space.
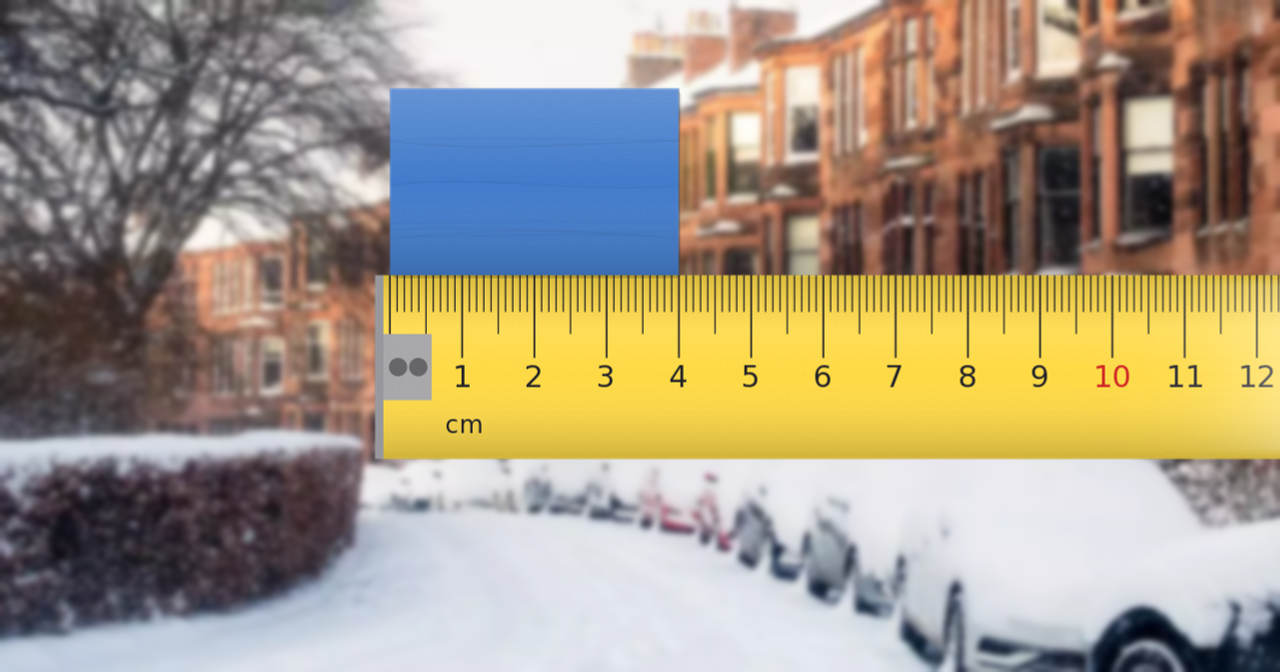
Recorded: 4,cm
